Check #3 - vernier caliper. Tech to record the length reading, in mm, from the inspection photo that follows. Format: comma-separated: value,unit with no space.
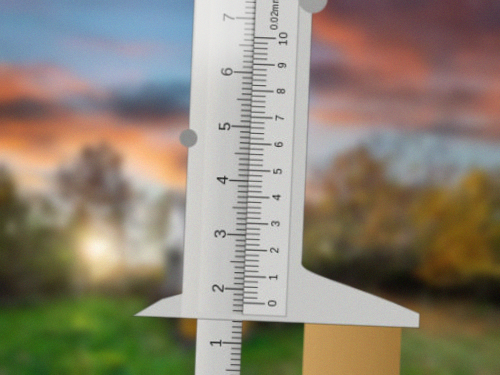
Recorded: 17.5,mm
